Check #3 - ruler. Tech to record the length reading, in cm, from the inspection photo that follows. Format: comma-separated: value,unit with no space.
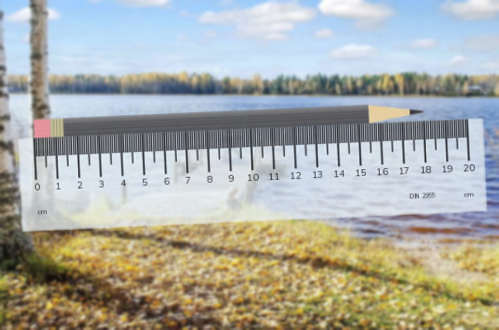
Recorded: 18,cm
